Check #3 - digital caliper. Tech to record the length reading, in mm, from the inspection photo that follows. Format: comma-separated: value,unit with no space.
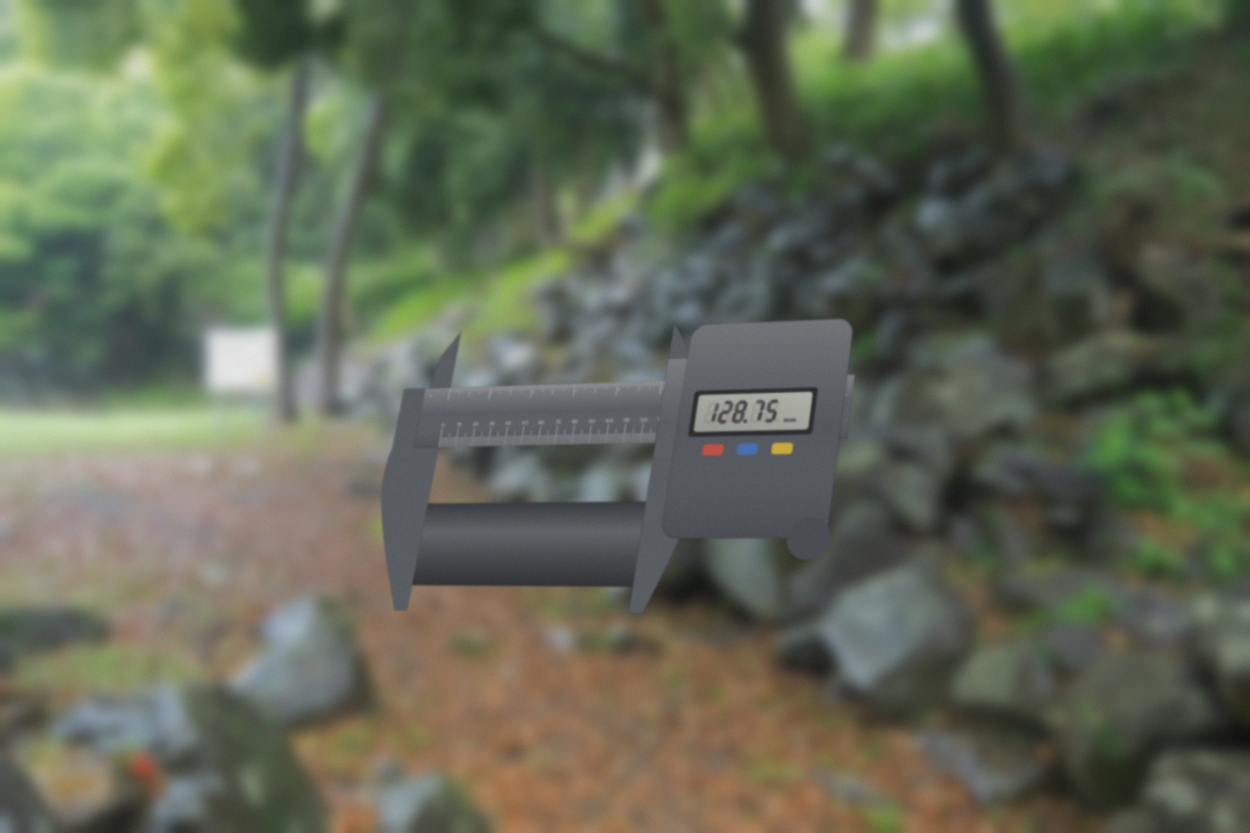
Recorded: 128.75,mm
